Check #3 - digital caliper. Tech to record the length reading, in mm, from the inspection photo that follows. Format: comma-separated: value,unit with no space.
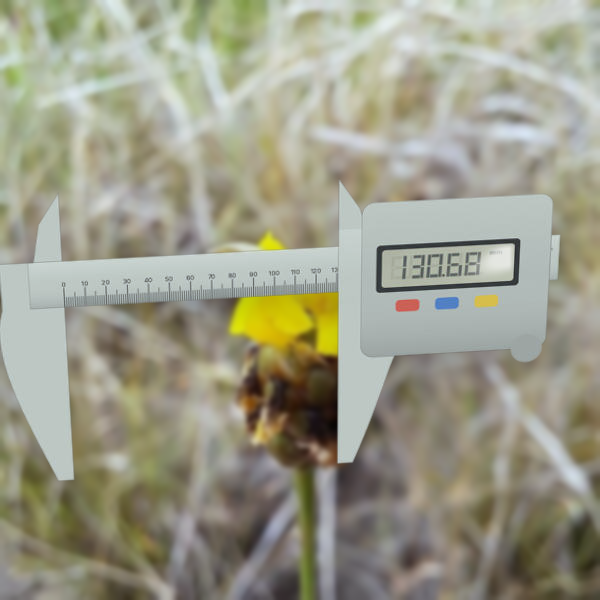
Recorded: 130.68,mm
